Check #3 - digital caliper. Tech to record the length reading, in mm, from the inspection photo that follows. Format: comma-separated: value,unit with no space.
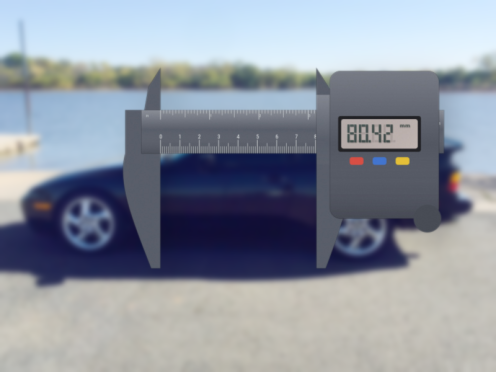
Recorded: 80.42,mm
